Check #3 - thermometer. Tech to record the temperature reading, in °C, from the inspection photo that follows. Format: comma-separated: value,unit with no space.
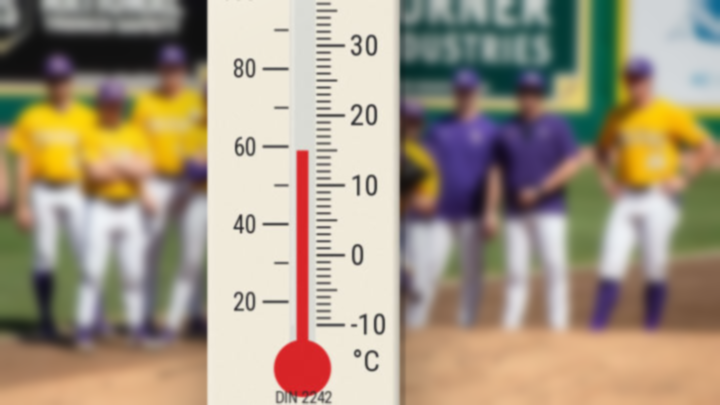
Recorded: 15,°C
